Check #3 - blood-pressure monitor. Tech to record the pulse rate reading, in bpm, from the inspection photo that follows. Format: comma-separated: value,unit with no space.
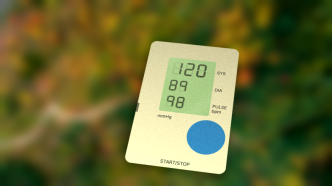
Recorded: 98,bpm
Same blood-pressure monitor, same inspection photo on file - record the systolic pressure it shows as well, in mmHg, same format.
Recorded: 120,mmHg
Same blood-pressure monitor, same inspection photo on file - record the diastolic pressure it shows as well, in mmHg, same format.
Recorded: 89,mmHg
